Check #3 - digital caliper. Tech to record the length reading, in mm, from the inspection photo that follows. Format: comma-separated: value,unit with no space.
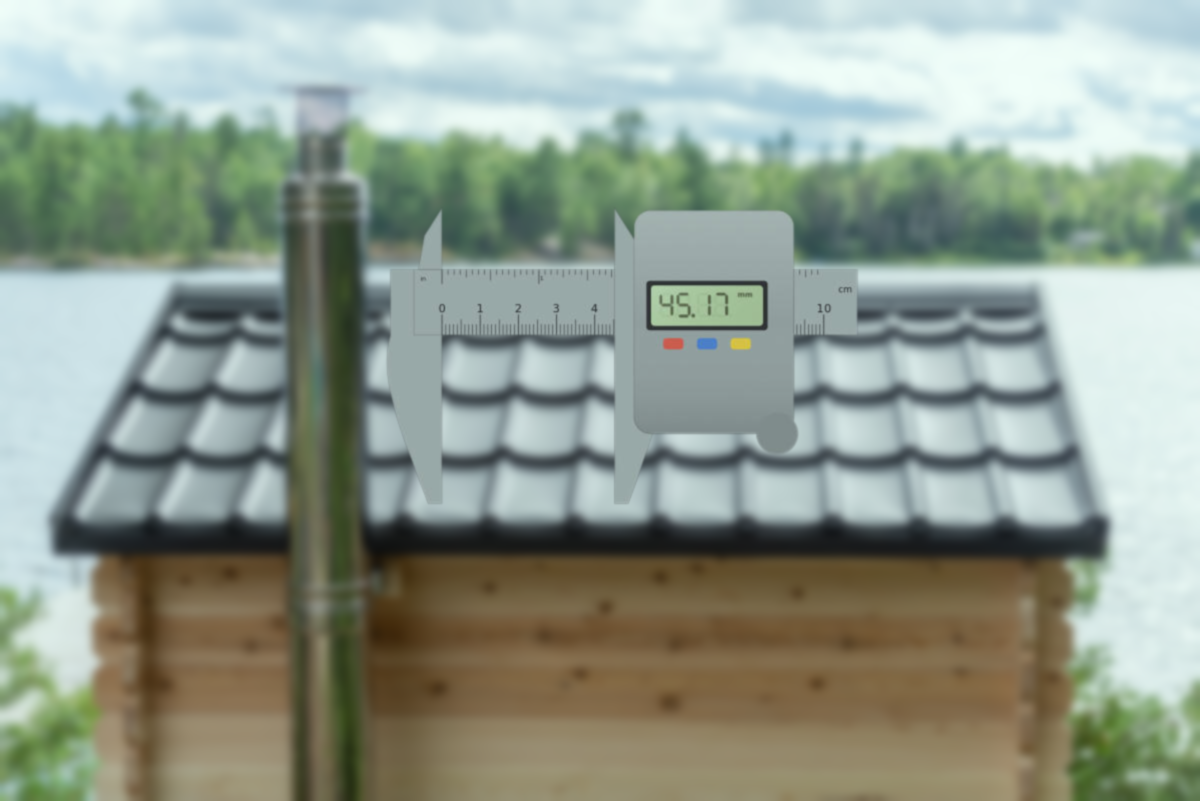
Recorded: 45.17,mm
